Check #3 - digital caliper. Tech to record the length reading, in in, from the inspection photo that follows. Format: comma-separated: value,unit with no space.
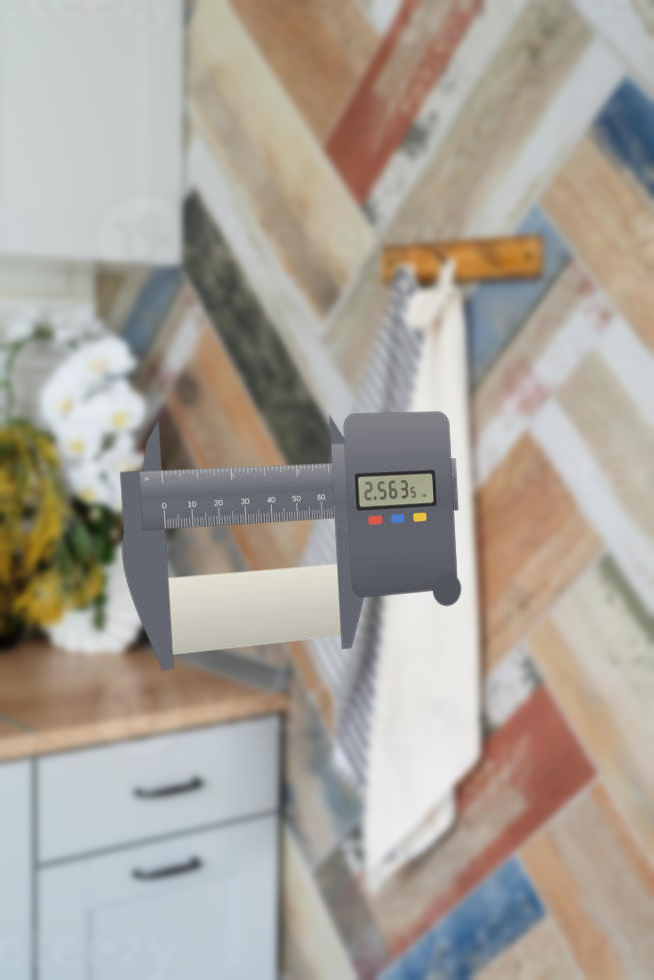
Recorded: 2.5635,in
